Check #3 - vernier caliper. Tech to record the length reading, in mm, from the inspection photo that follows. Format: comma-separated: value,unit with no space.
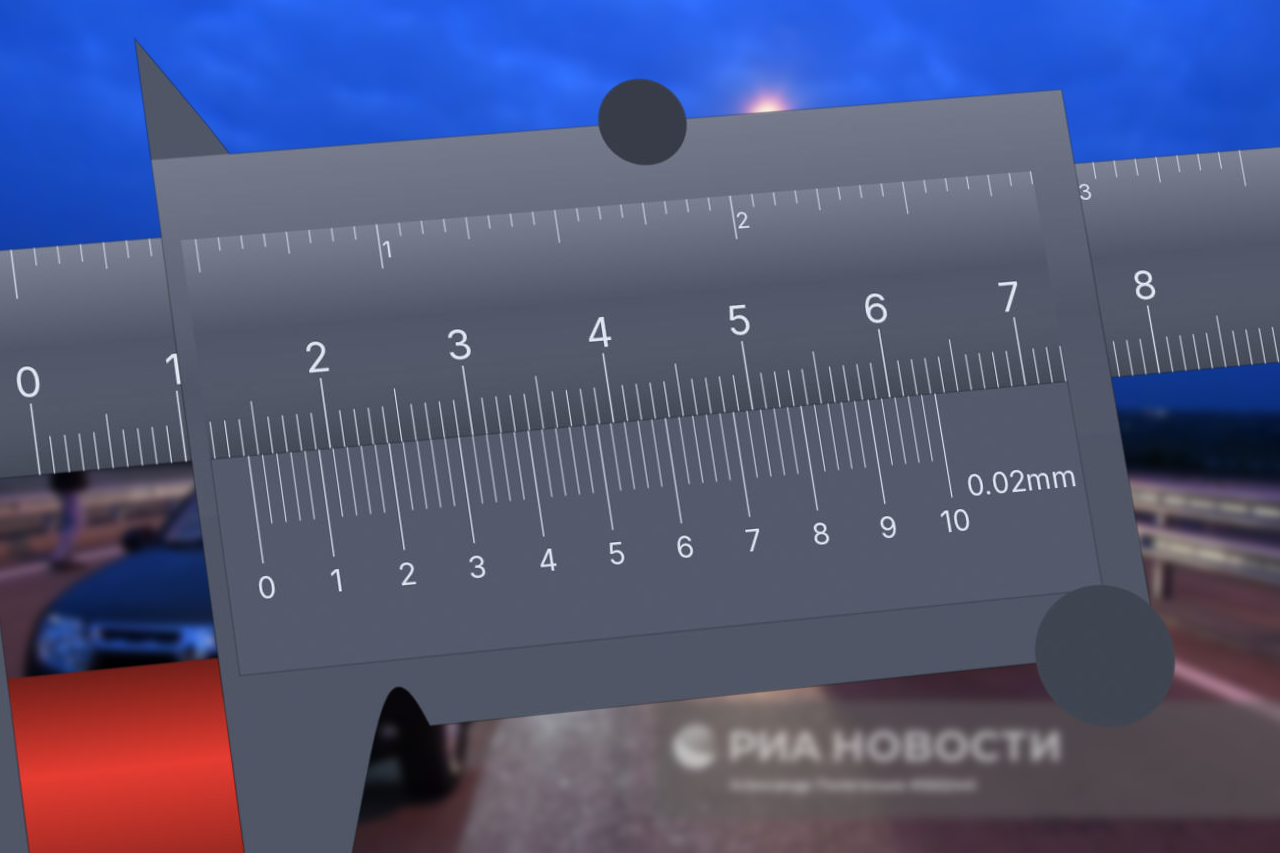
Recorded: 14.3,mm
